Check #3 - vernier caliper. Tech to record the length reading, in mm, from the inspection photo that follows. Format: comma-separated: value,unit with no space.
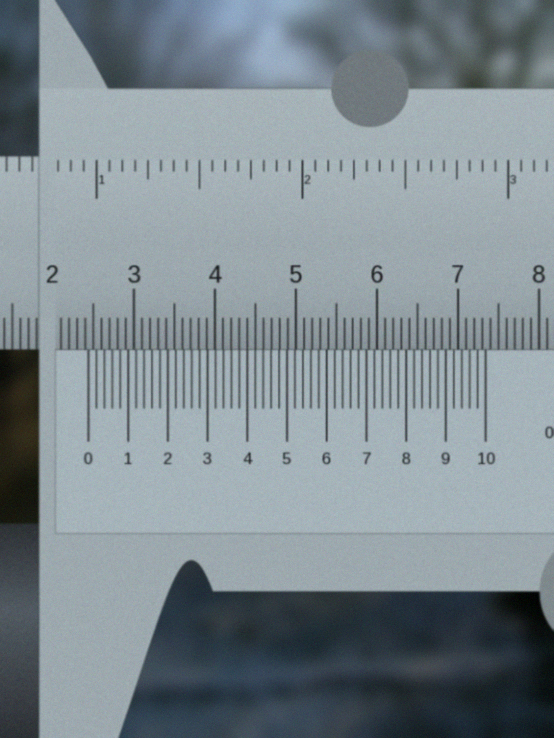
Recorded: 24.4,mm
